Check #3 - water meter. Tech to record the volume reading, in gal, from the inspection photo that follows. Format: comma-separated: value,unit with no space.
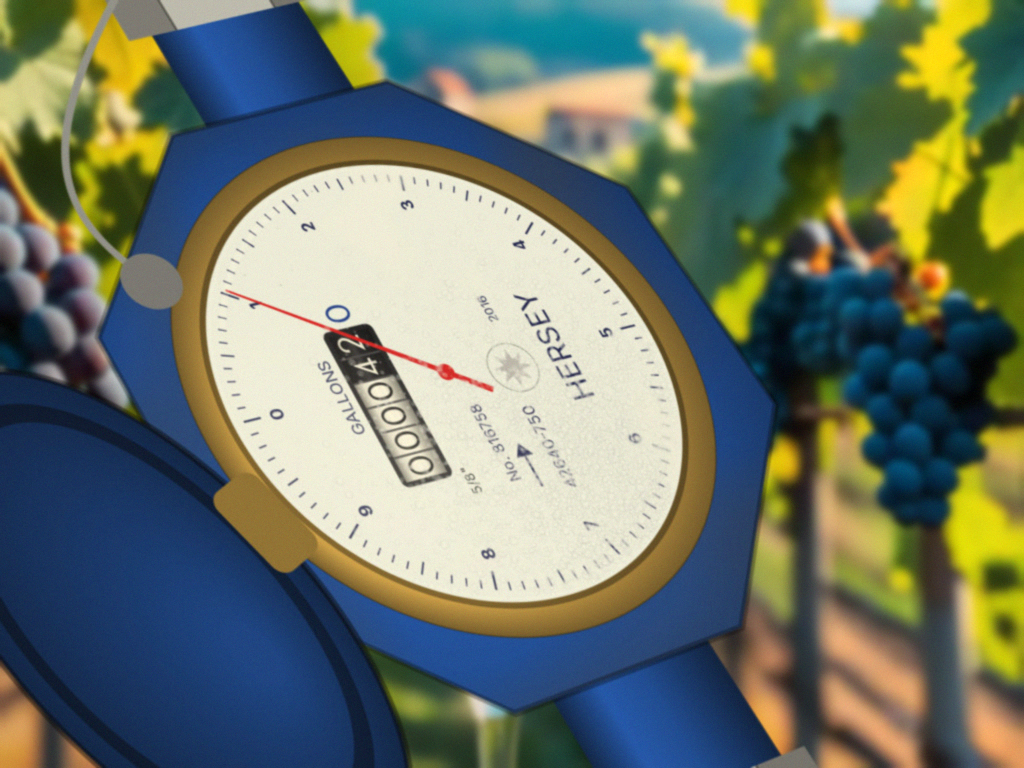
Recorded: 421.0,gal
